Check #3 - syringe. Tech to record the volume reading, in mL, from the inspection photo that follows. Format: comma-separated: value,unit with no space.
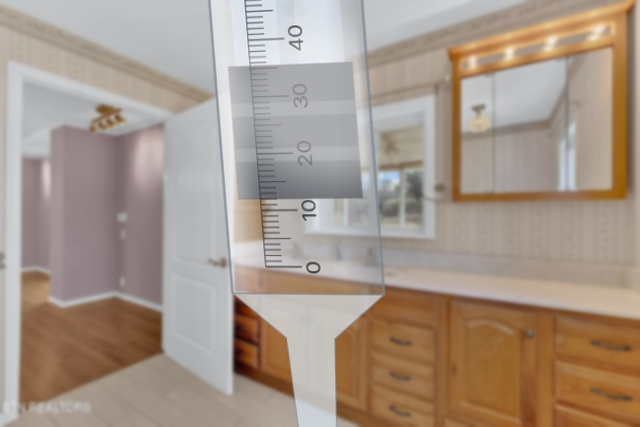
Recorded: 12,mL
